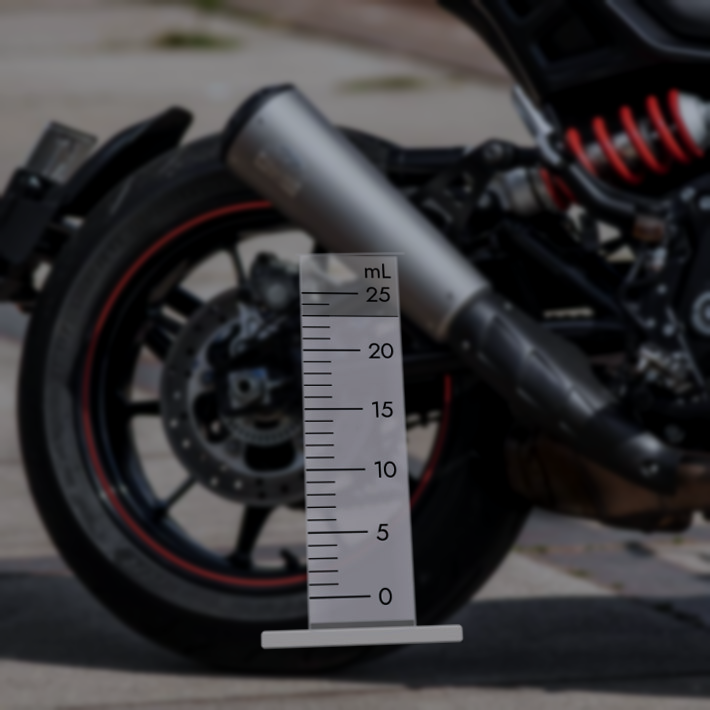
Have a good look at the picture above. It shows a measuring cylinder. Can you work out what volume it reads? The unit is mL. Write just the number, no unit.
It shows 23
